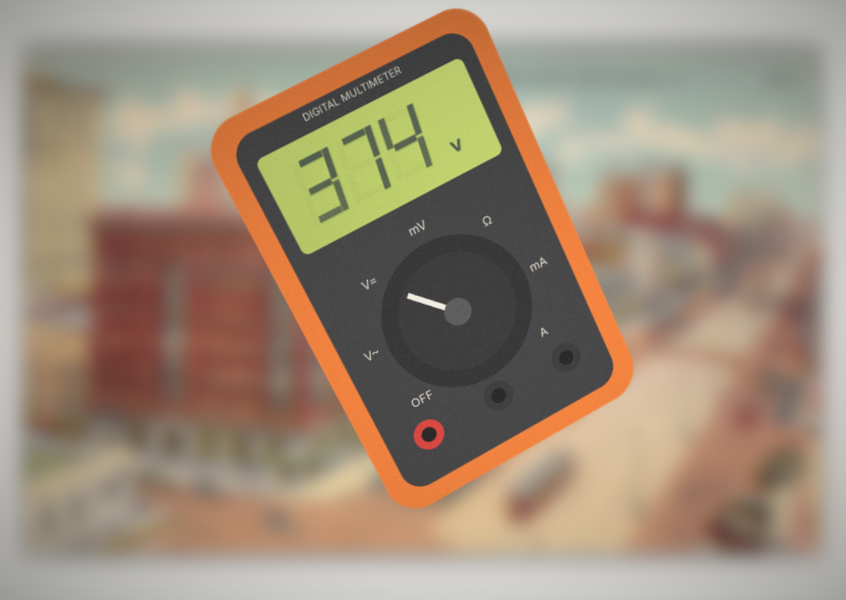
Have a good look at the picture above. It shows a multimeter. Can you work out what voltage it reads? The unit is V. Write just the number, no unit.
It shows 374
